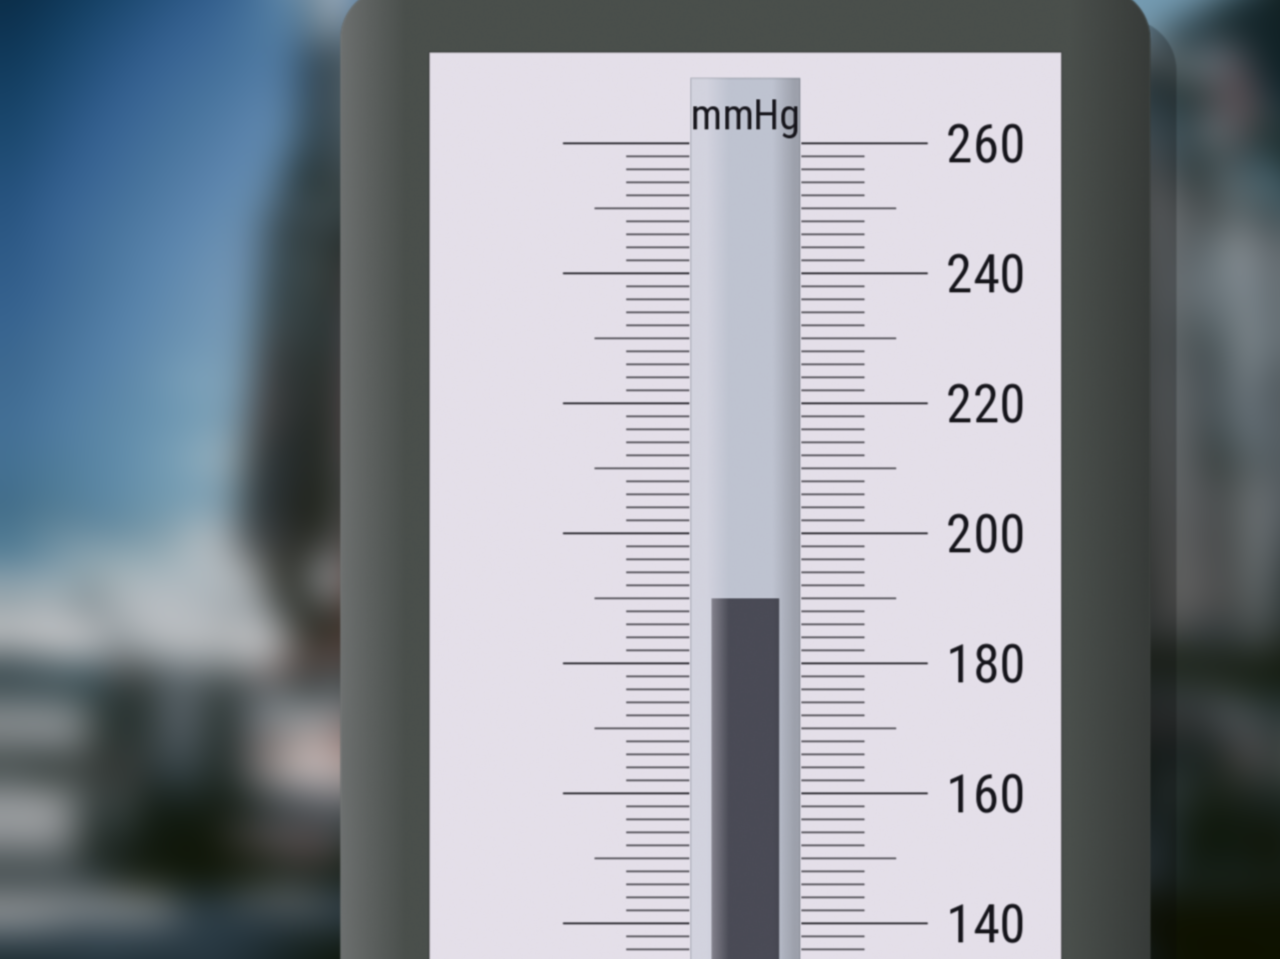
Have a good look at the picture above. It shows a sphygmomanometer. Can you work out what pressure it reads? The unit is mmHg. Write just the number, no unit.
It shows 190
